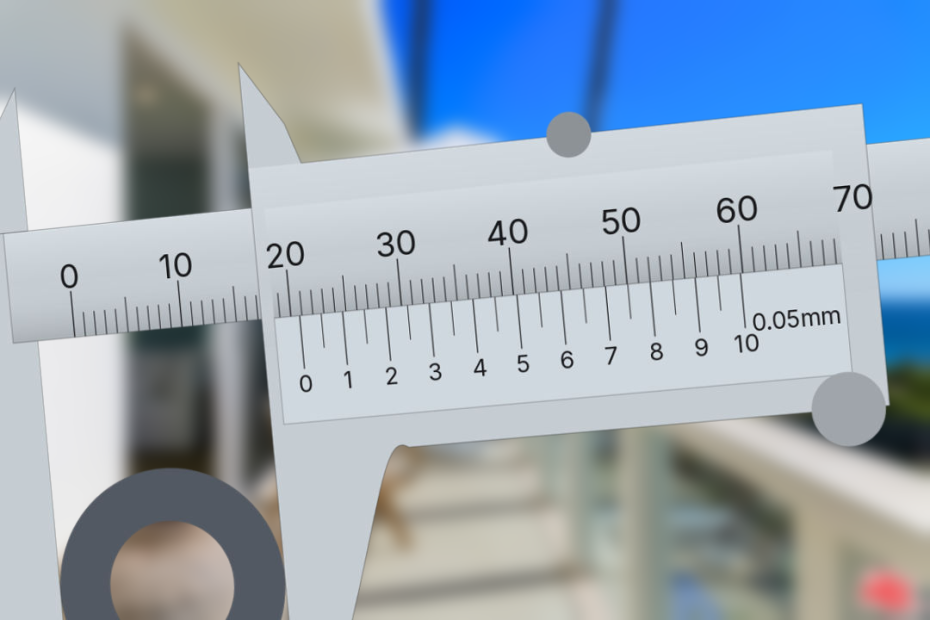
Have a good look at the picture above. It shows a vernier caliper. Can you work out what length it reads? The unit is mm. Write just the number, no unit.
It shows 20.8
